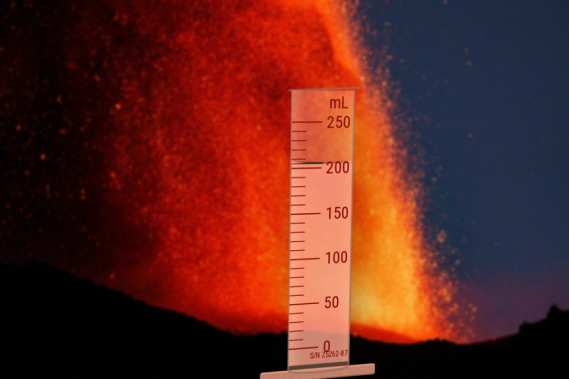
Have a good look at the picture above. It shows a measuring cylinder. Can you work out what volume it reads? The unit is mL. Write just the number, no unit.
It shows 205
